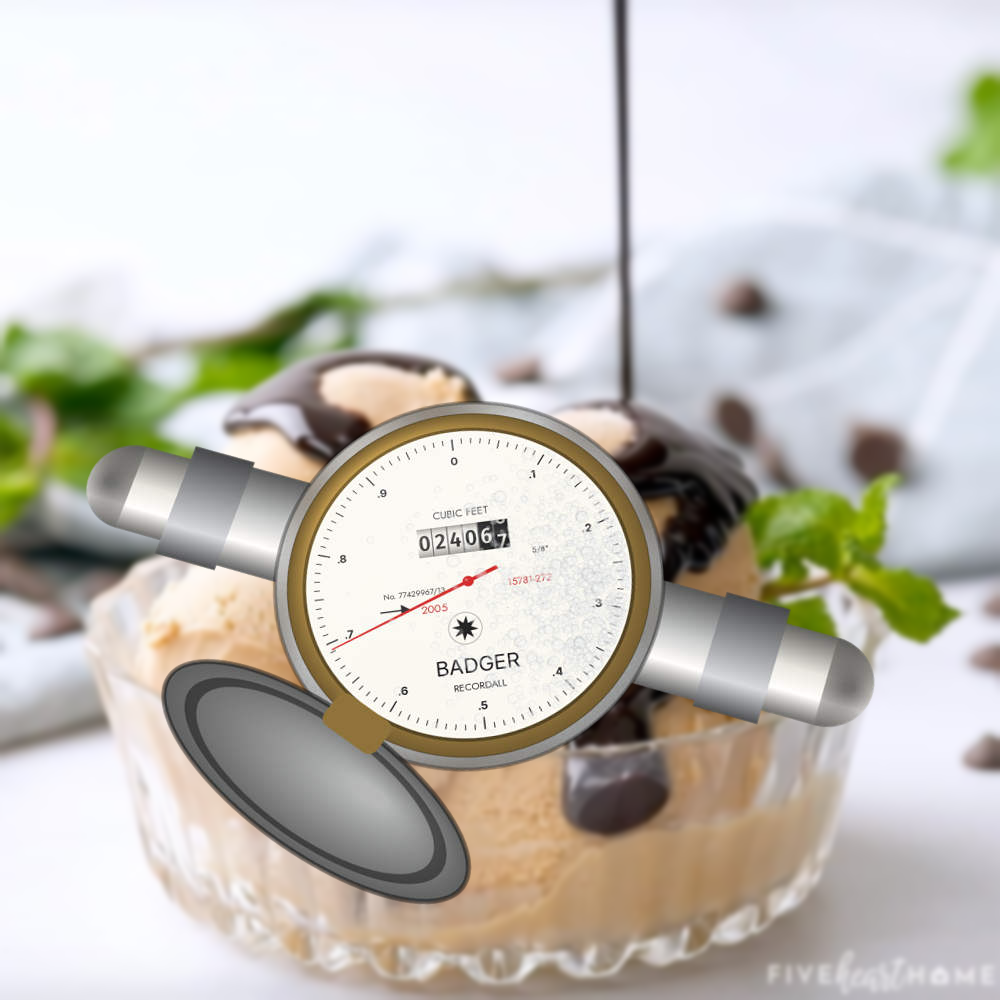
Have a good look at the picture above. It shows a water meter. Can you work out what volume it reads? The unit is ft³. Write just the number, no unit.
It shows 24066.69
